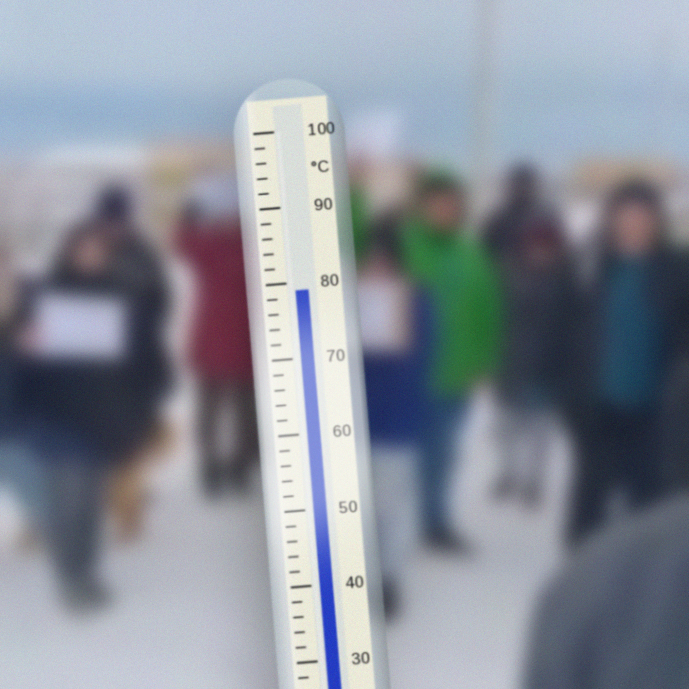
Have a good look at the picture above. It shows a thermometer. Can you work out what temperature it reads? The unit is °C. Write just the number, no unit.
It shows 79
